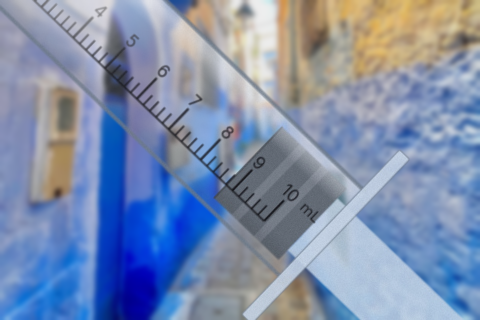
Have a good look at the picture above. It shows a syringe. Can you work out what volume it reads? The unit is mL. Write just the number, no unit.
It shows 8.8
